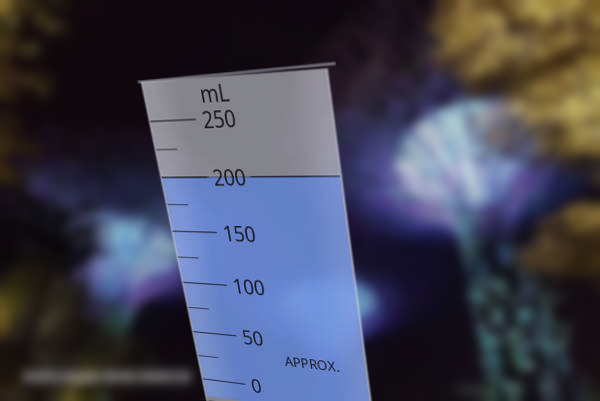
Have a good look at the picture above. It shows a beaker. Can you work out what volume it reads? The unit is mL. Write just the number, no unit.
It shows 200
